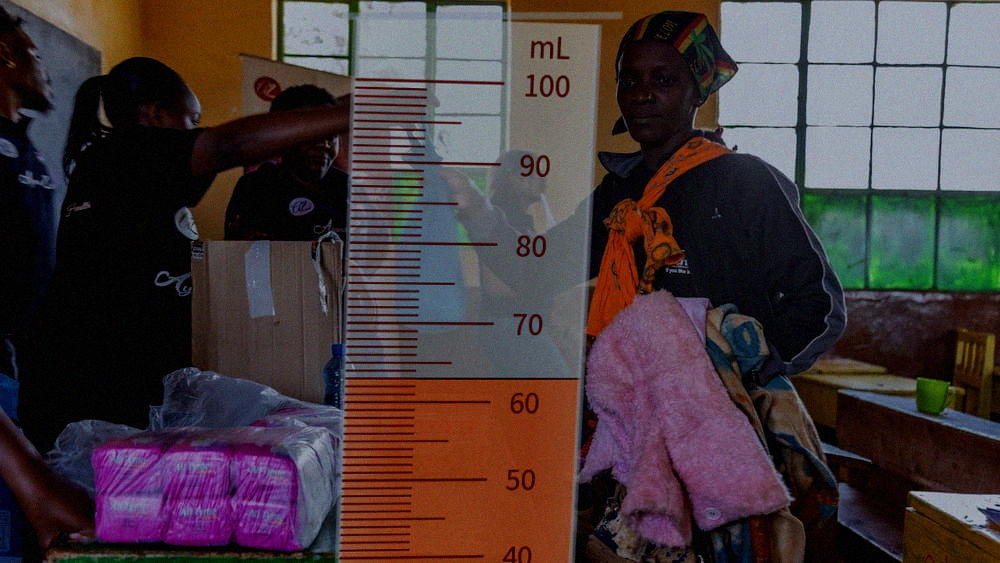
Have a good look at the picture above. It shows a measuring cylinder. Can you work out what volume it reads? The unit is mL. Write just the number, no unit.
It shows 63
